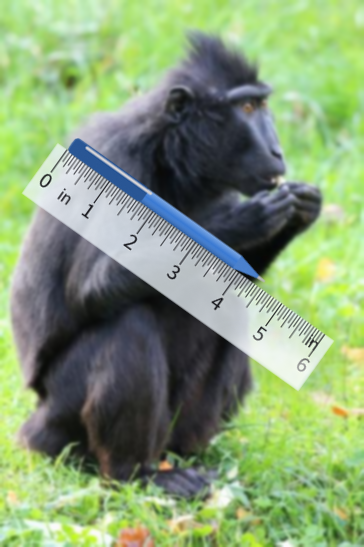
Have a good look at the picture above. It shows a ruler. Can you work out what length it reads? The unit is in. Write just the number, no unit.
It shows 4.5
